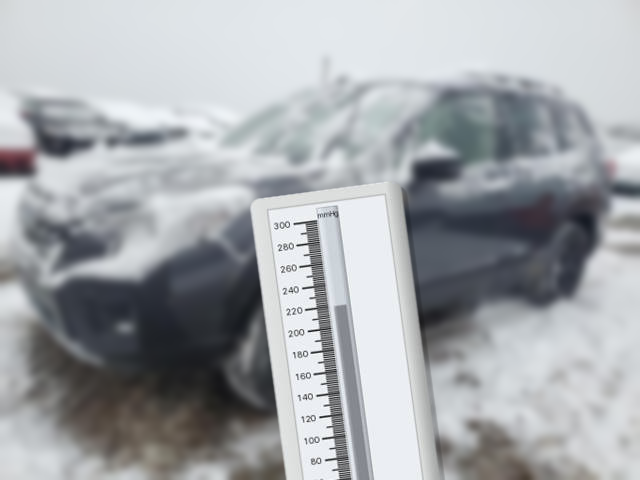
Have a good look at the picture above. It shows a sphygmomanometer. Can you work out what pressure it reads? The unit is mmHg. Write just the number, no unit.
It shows 220
